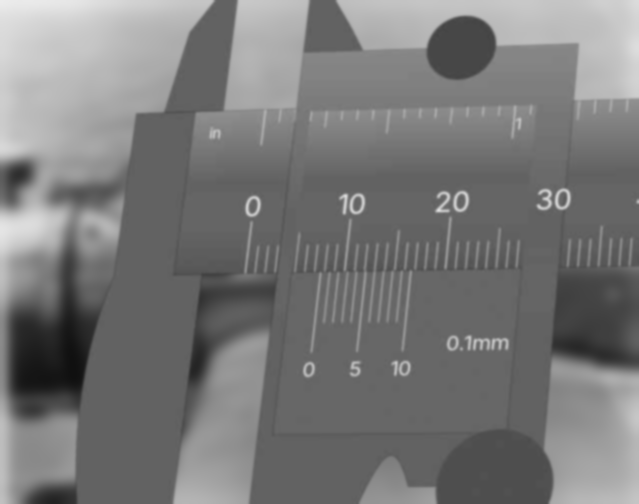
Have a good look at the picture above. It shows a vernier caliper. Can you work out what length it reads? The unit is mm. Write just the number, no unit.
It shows 7.6
